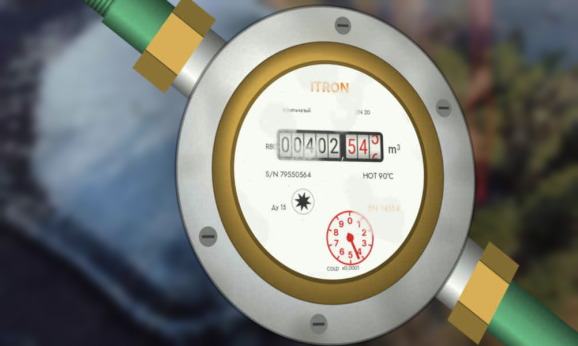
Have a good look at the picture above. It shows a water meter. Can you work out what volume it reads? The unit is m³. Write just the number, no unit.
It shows 402.5454
